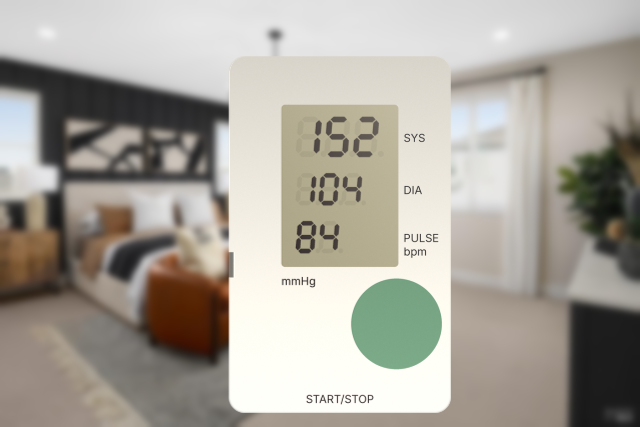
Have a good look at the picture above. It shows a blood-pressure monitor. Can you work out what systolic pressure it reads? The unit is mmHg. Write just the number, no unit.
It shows 152
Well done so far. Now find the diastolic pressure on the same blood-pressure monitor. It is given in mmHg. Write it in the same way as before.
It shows 104
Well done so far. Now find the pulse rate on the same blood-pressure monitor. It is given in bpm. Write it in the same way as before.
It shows 84
